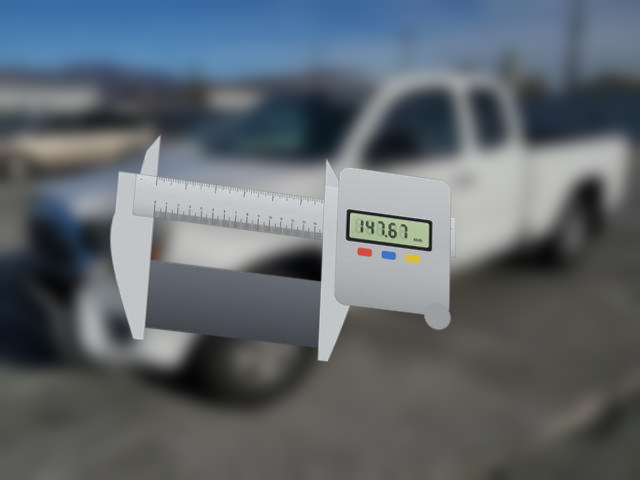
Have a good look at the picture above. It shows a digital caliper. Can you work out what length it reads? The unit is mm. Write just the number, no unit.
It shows 147.67
